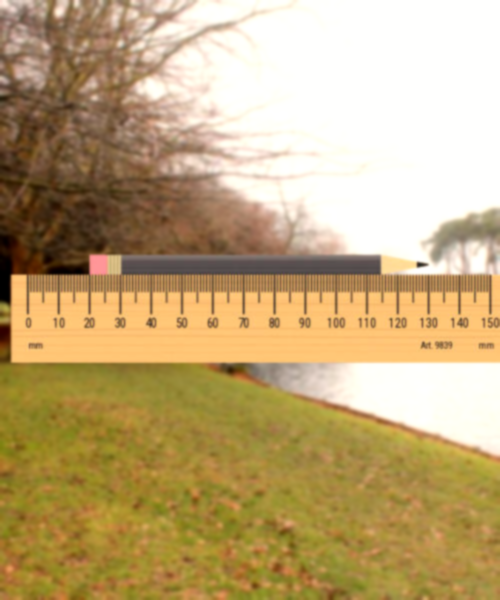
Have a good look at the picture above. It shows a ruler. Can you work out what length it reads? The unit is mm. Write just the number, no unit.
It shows 110
